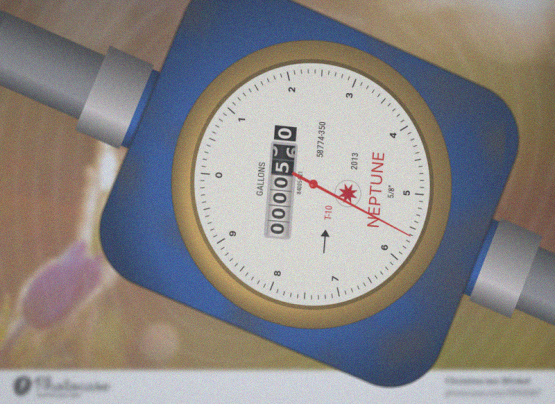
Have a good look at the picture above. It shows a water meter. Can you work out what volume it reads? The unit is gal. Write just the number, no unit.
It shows 555.6
